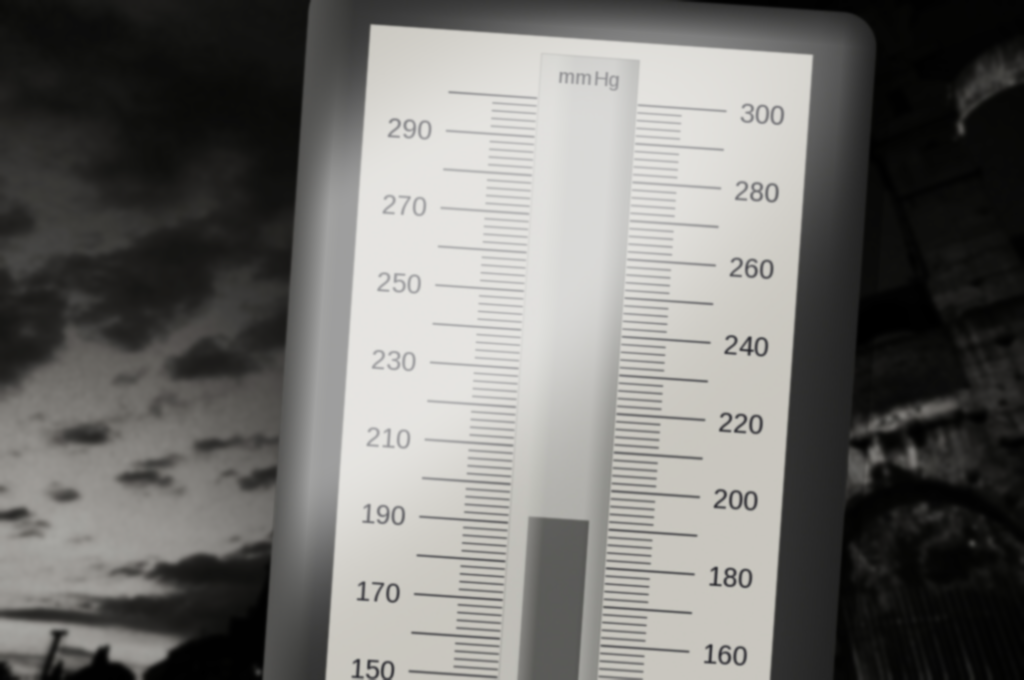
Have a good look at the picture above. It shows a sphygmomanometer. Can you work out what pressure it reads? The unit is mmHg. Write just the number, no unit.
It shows 192
